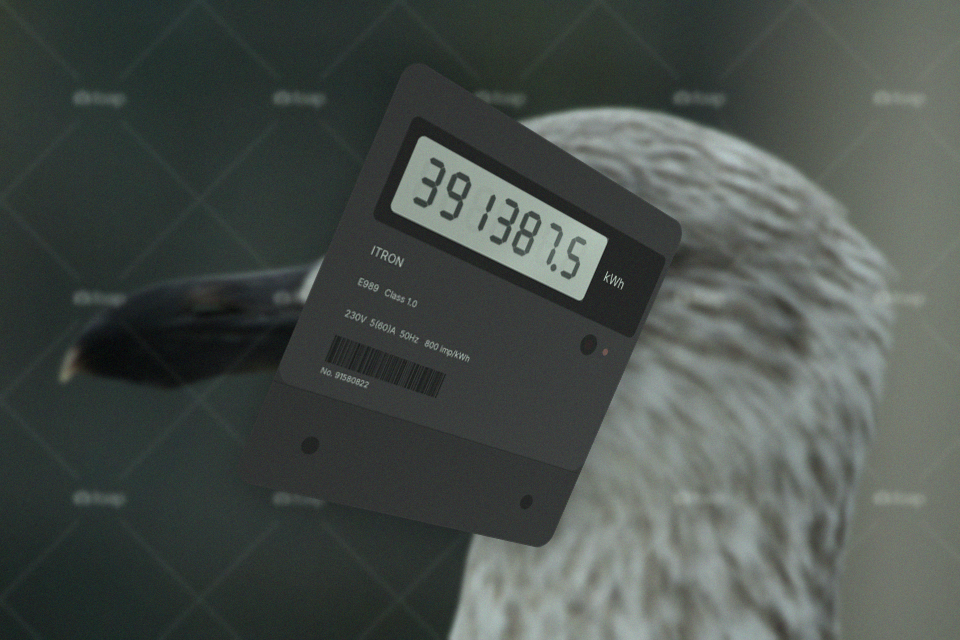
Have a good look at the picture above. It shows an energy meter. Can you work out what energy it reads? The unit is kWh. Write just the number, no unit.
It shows 391387.5
